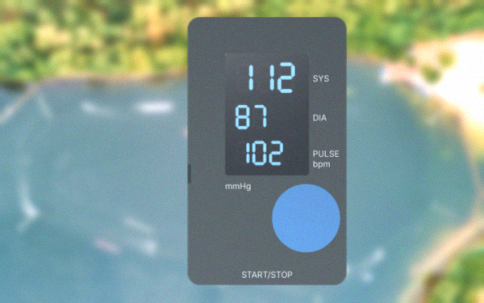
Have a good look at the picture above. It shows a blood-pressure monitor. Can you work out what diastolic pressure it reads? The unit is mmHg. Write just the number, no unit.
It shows 87
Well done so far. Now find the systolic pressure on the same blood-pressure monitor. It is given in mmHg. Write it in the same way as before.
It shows 112
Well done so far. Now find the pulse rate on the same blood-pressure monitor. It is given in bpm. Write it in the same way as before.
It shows 102
